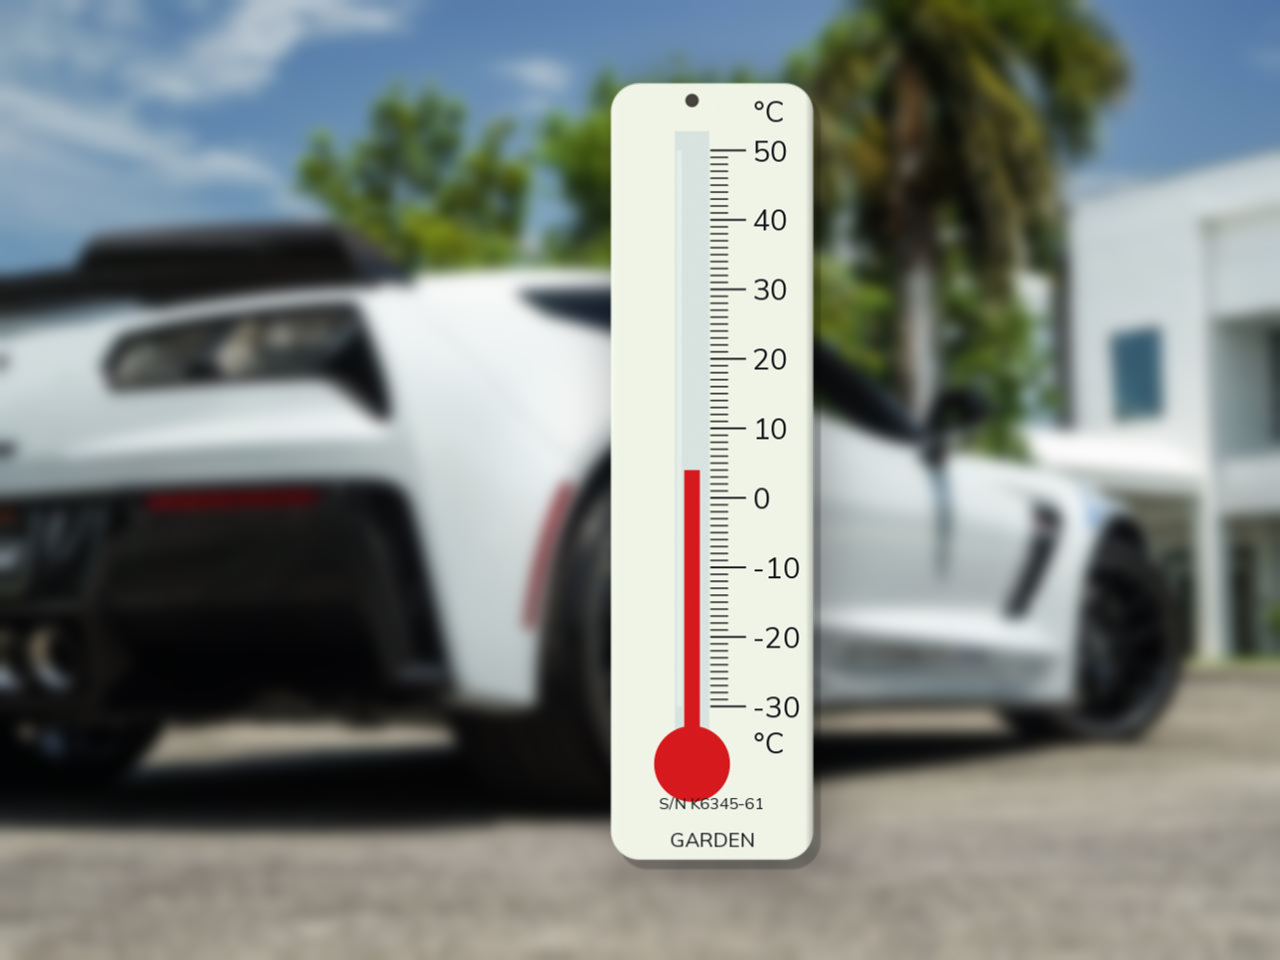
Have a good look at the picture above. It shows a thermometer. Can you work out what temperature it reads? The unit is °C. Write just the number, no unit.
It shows 4
